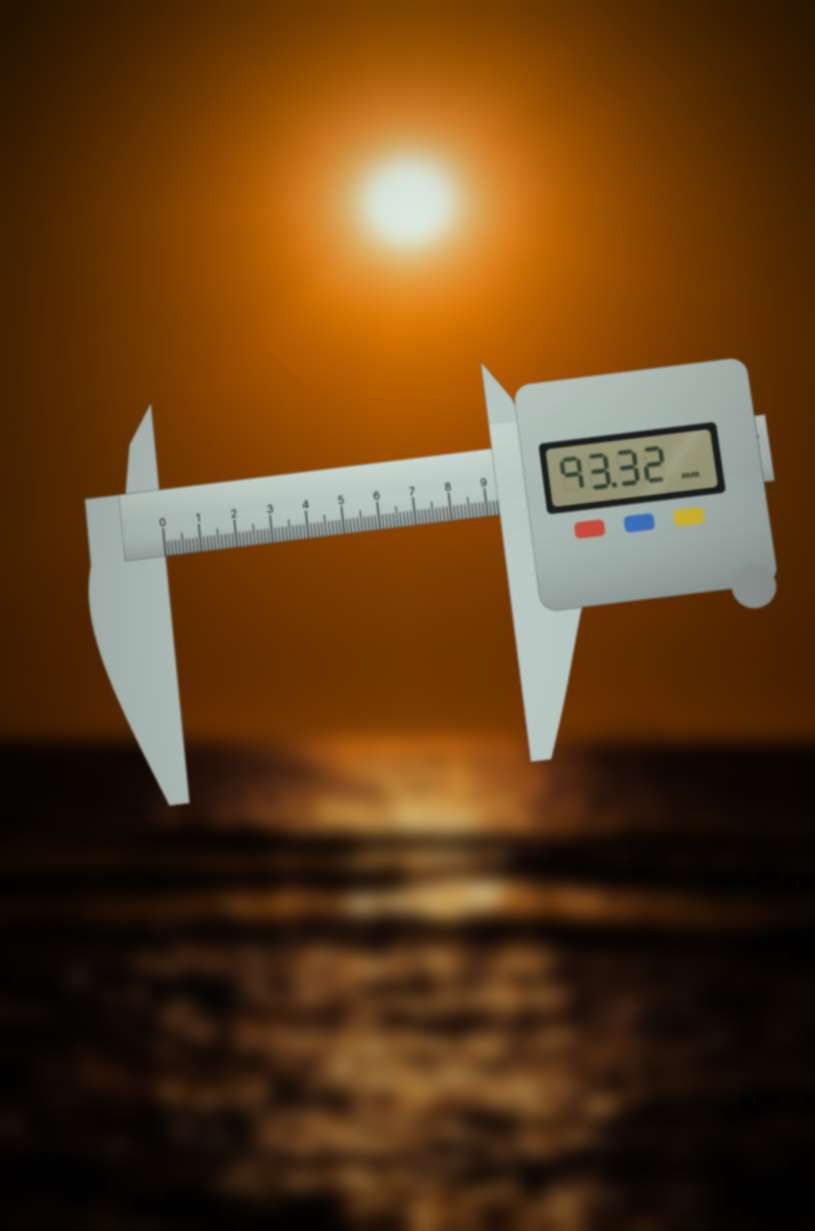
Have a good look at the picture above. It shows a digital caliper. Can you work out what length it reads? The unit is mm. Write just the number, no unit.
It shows 93.32
